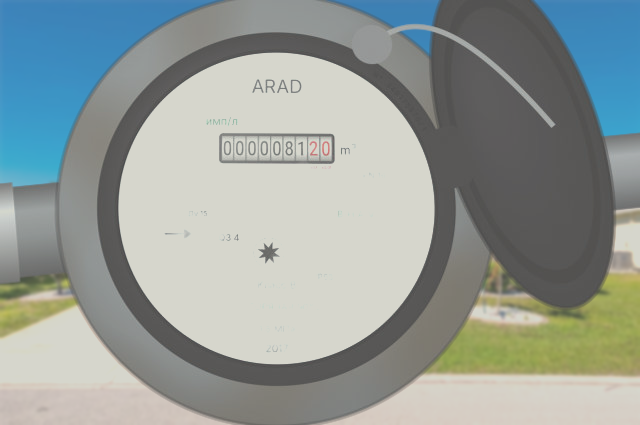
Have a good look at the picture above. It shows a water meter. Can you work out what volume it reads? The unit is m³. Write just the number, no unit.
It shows 81.20
